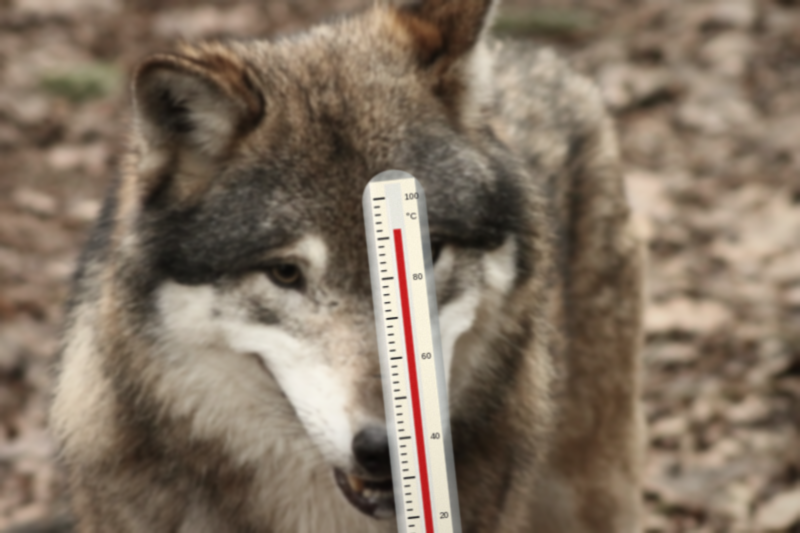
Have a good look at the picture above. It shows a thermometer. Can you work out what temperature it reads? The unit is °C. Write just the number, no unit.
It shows 92
